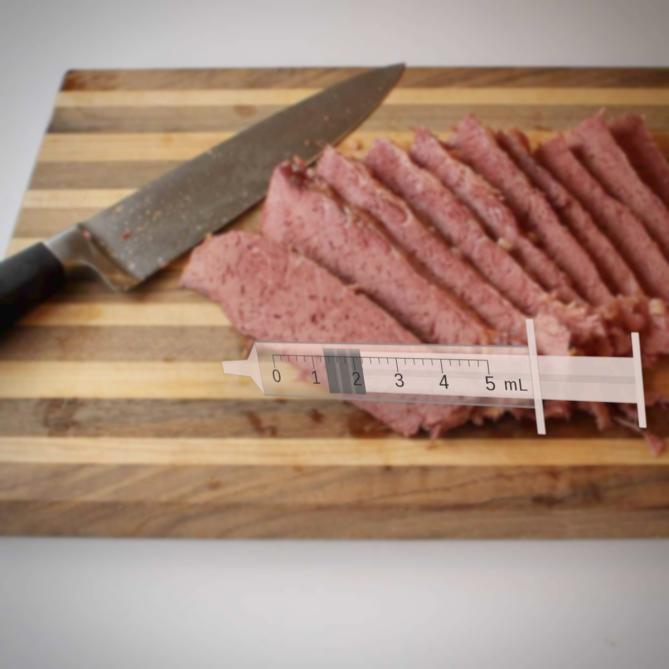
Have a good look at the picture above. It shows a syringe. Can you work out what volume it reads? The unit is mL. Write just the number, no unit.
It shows 1.3
